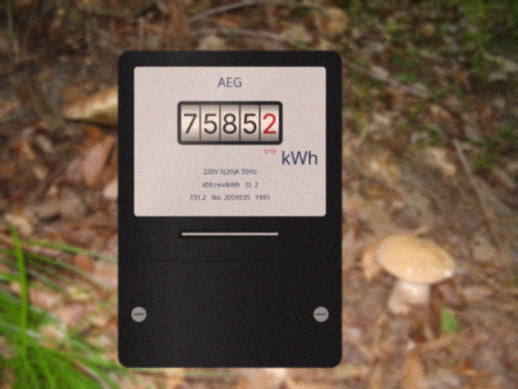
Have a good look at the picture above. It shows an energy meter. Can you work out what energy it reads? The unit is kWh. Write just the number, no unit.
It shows 7585.2
